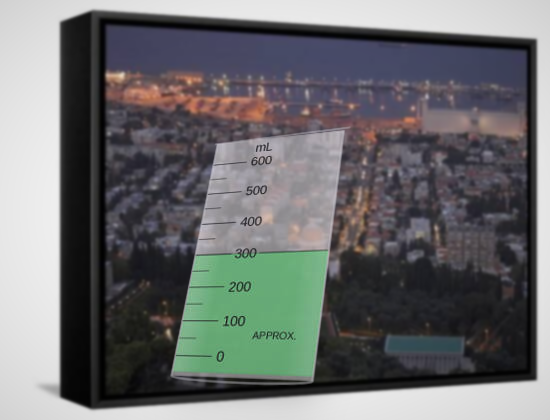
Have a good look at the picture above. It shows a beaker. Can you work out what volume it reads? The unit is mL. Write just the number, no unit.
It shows 300
